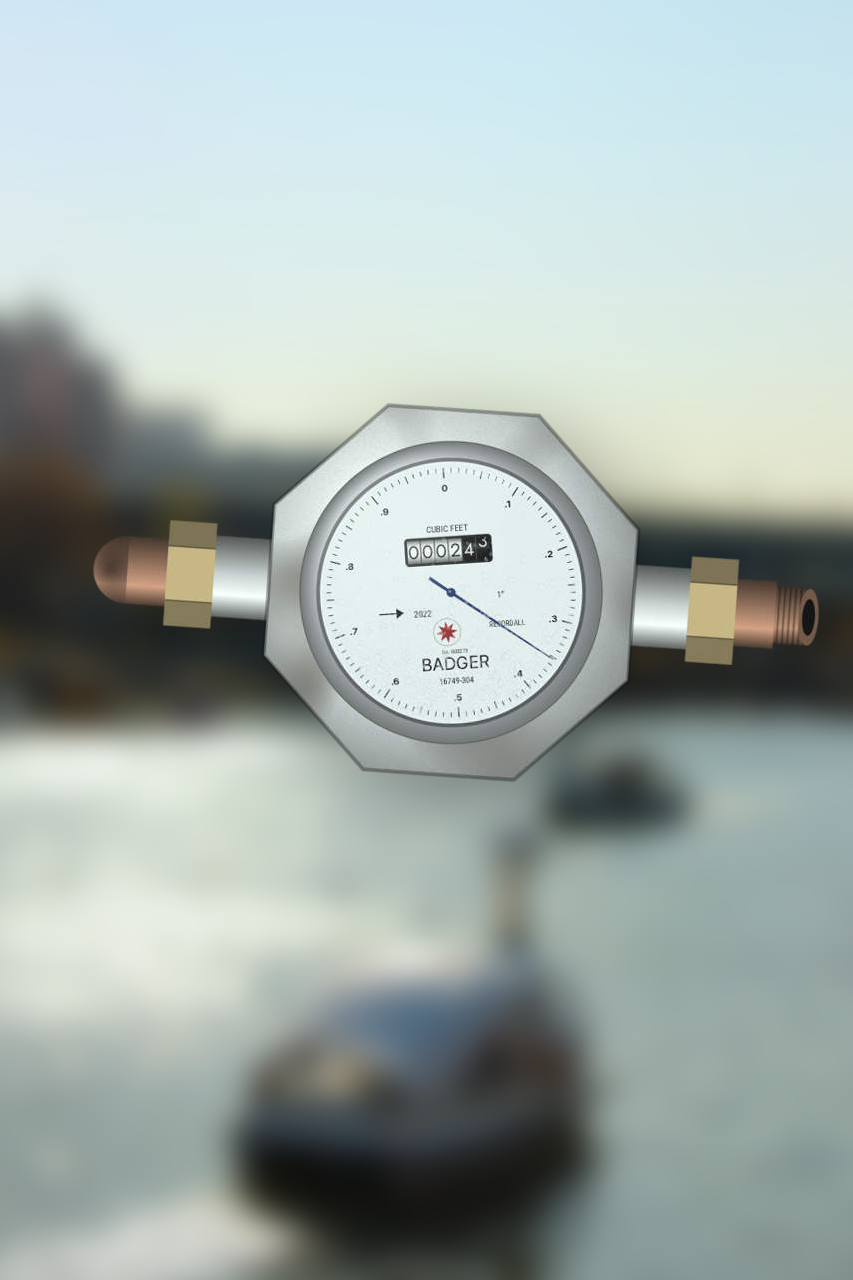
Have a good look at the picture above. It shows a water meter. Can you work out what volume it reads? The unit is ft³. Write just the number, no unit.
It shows 243.35
